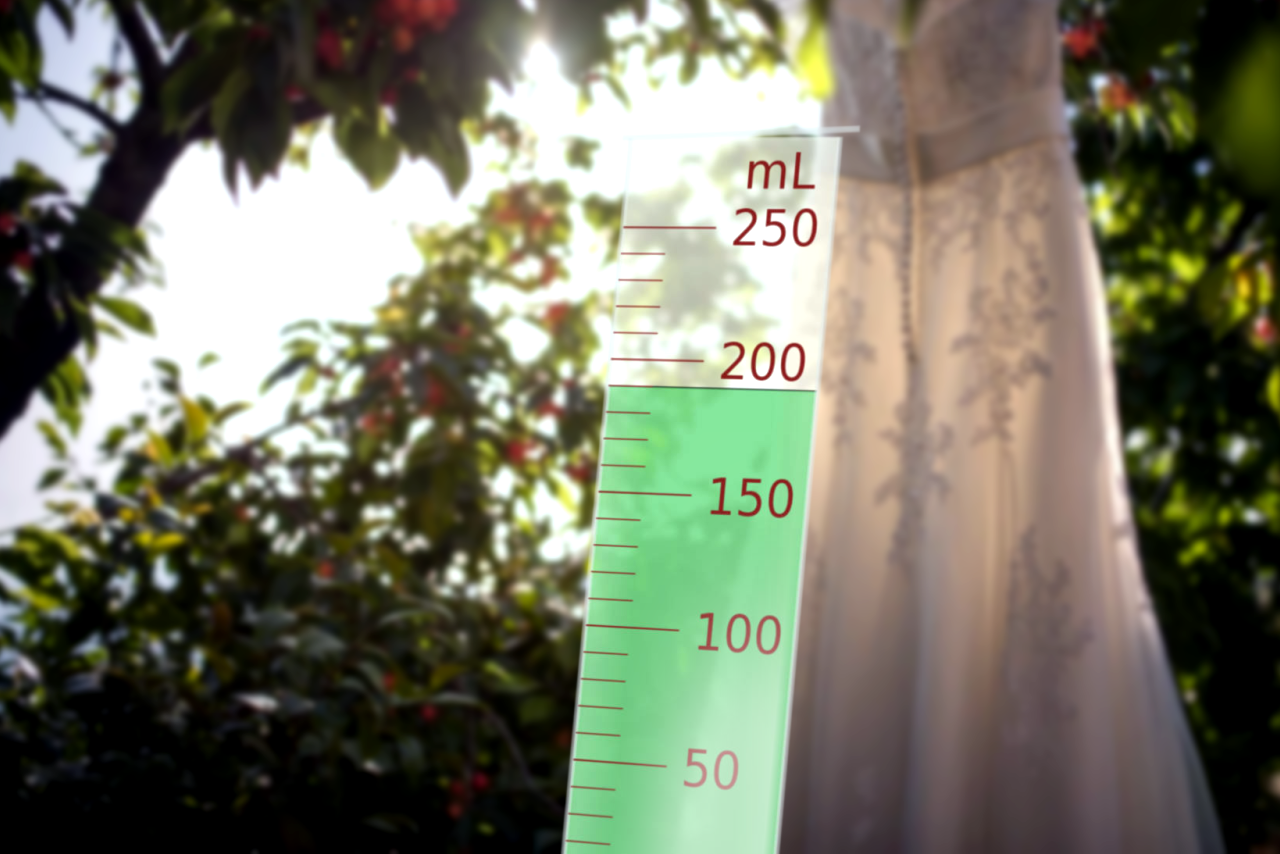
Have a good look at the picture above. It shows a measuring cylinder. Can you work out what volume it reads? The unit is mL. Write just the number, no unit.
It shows 190
